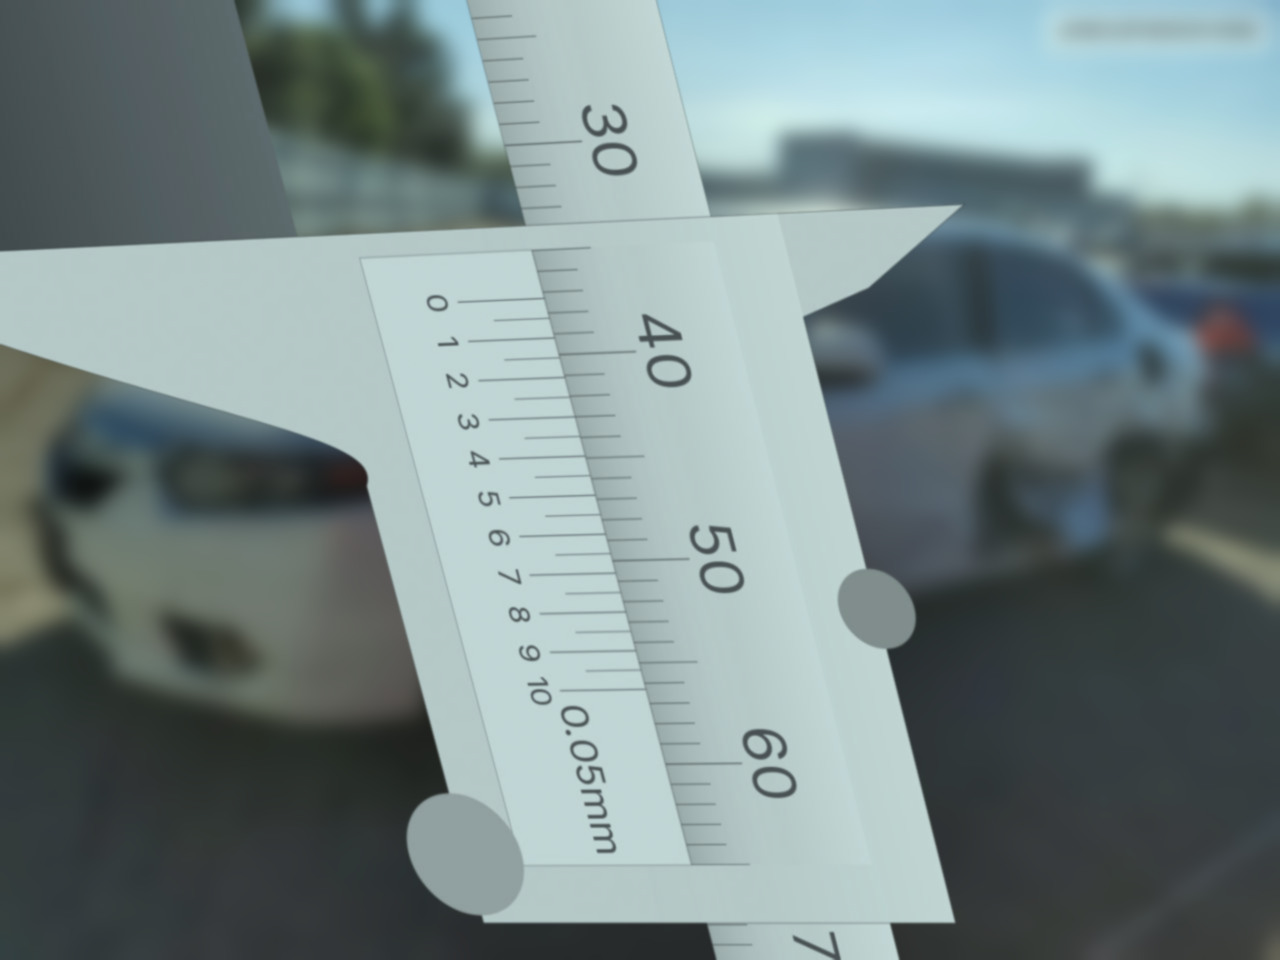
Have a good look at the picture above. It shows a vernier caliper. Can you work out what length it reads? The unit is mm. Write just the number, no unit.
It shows 37.3
